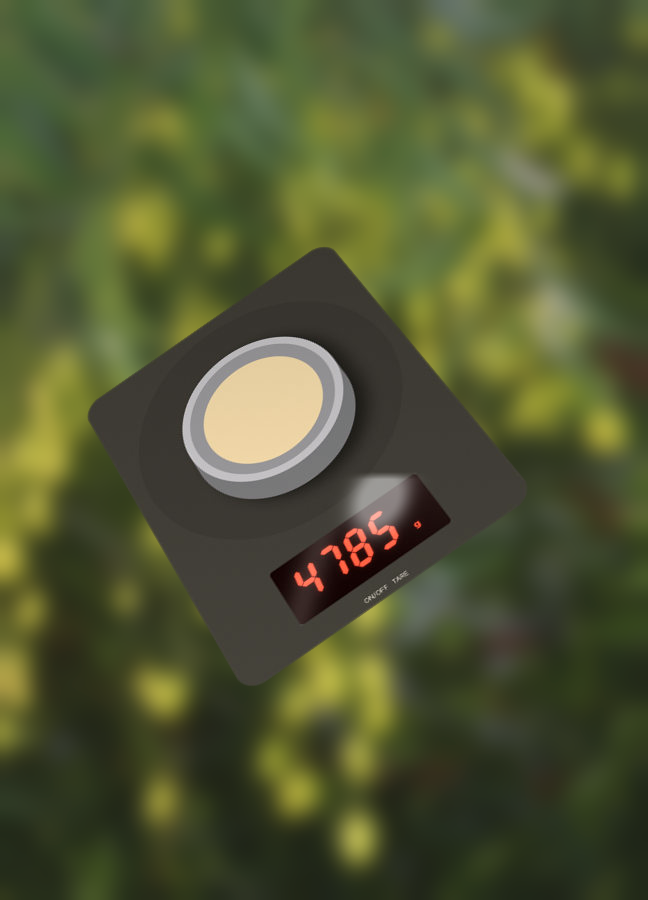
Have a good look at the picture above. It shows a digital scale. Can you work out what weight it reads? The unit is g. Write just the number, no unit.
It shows 4785
